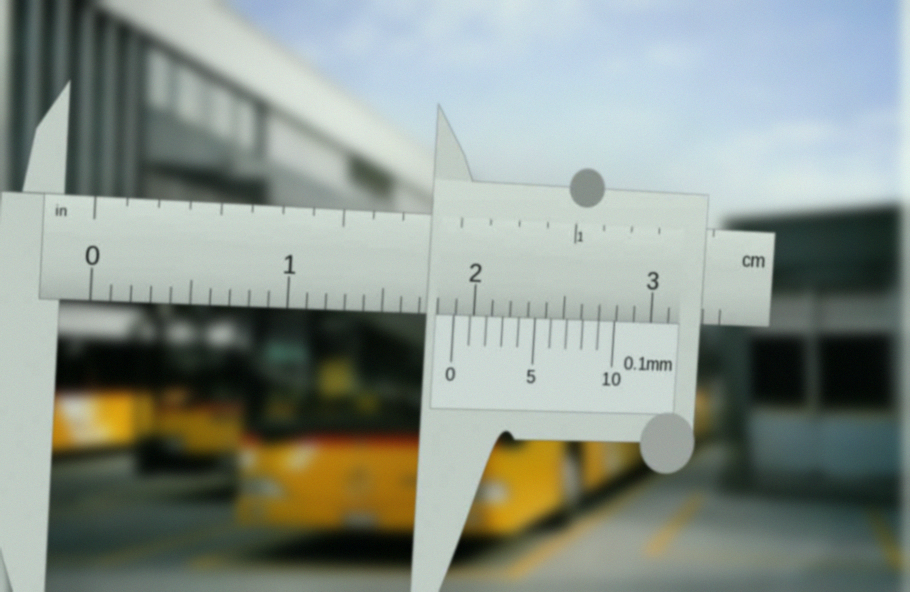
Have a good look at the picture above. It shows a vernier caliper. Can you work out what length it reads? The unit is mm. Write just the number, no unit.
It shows 18.9
